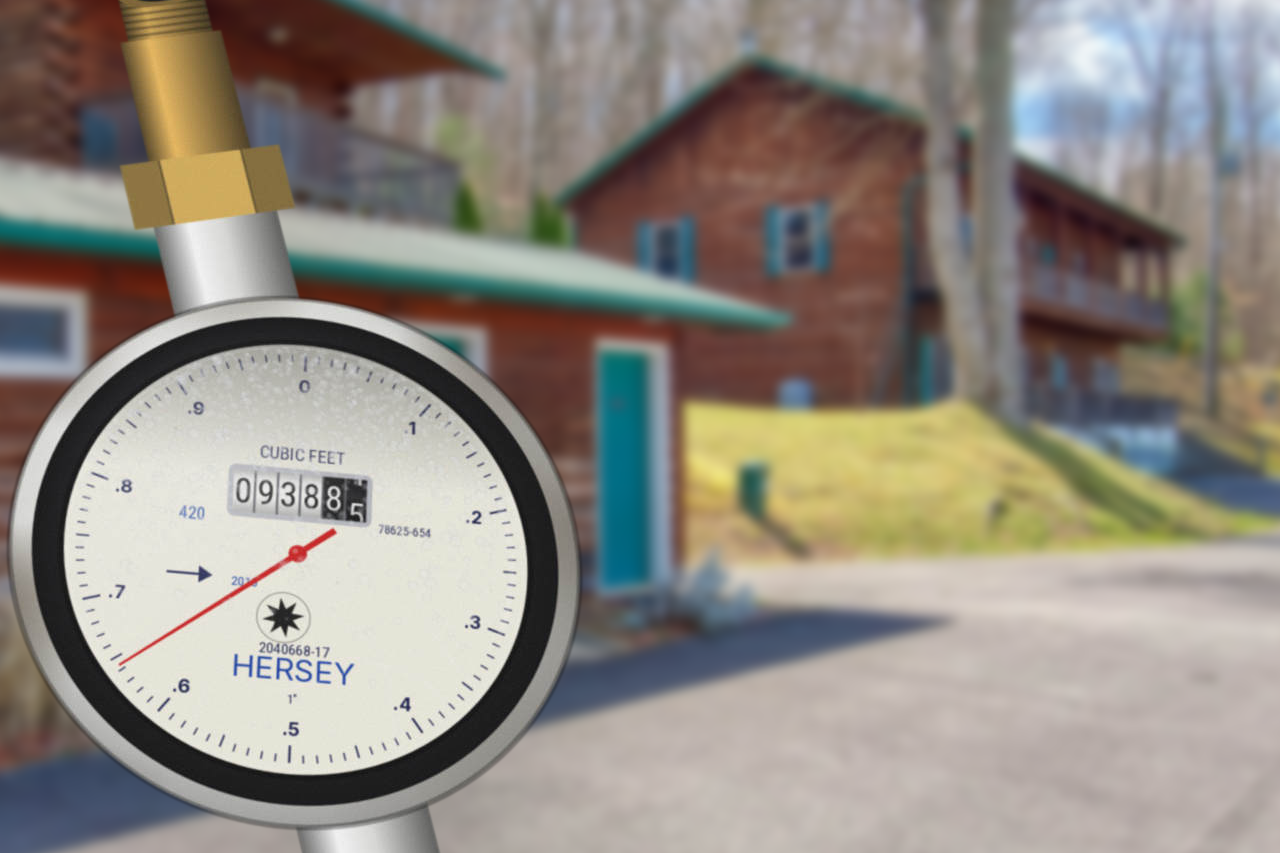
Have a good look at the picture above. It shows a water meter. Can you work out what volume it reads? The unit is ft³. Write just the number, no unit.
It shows 93884.64
